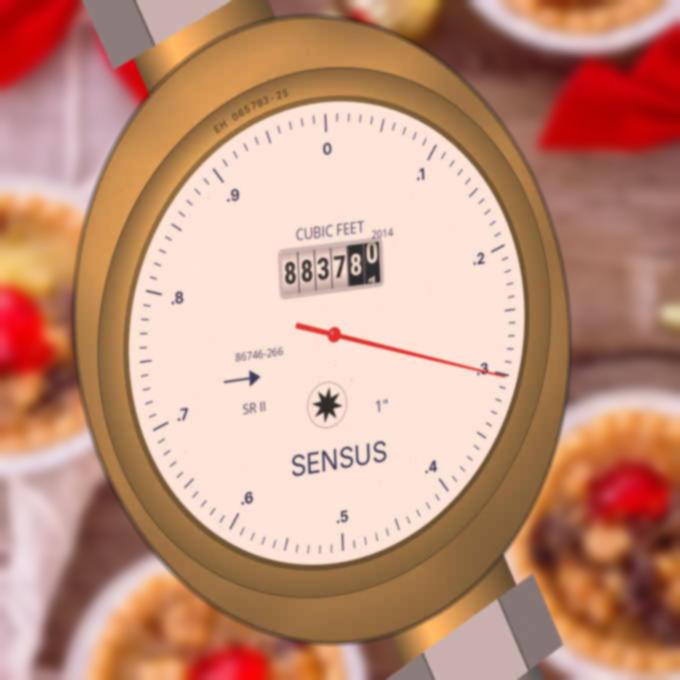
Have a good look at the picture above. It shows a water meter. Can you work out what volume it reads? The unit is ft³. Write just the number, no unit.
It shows 883780.30
